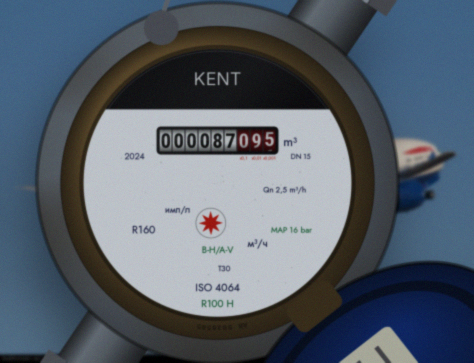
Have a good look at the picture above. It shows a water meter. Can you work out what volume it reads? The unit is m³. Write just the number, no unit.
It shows 87.095
